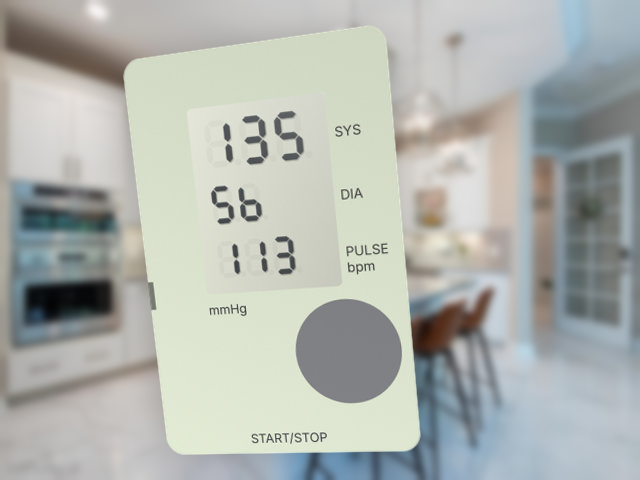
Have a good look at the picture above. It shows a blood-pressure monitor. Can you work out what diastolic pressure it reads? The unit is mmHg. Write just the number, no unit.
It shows 56
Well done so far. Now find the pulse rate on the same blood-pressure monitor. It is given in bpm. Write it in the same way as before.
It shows 113
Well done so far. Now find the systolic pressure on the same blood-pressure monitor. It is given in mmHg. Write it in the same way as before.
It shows 135
